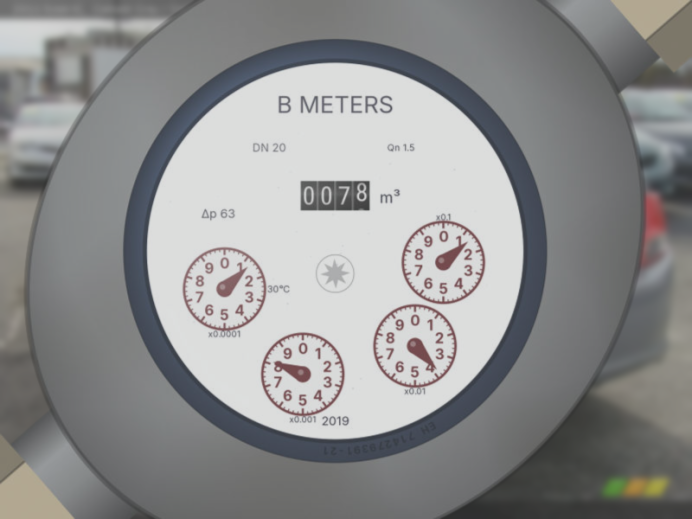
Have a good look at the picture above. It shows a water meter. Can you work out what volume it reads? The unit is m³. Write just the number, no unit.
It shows 78.1381
